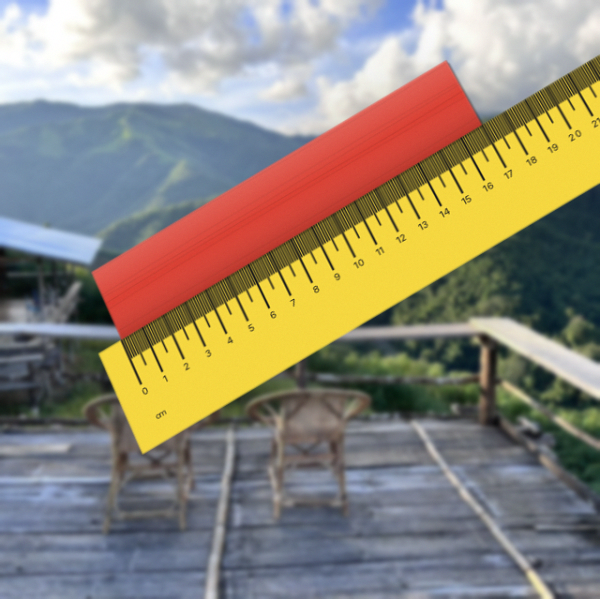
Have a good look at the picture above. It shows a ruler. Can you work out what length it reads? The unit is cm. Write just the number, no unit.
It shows 17
